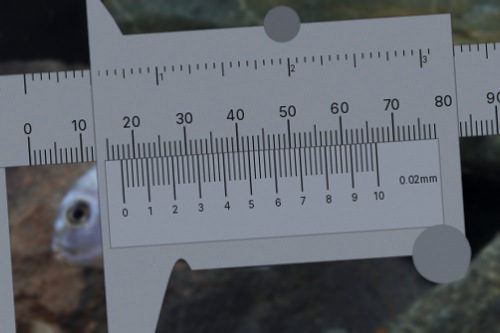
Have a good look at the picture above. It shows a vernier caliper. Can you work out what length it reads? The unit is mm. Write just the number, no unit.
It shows 17.5
